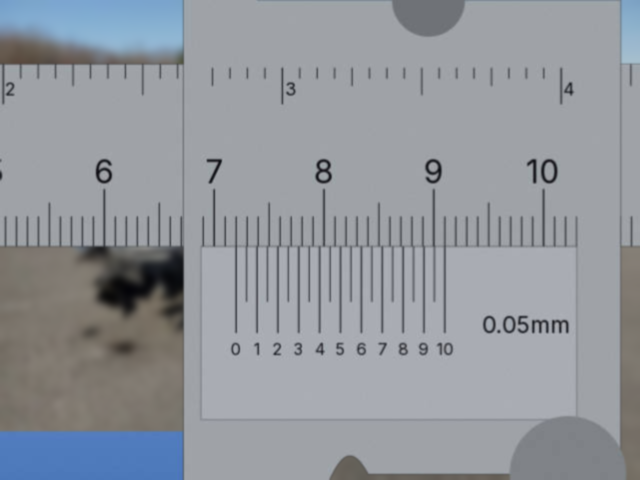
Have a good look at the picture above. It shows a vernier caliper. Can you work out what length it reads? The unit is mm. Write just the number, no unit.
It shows 72.0
